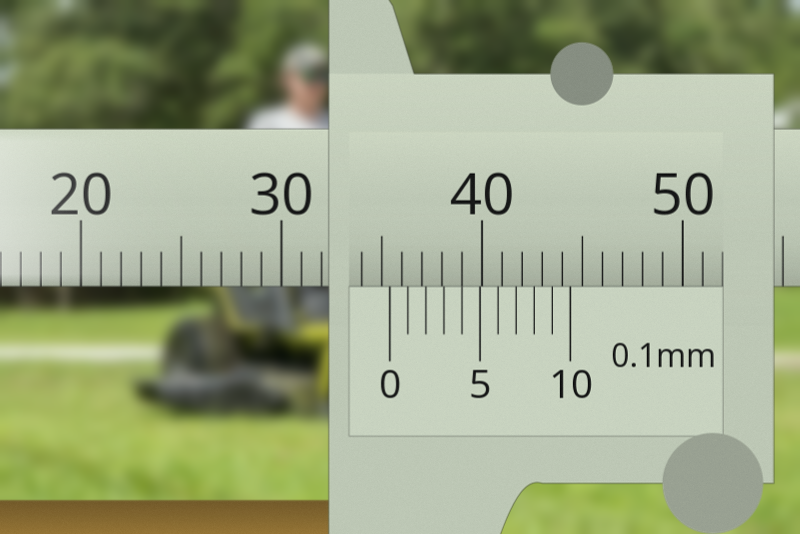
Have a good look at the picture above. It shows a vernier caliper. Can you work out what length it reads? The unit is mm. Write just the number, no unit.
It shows 35.4
